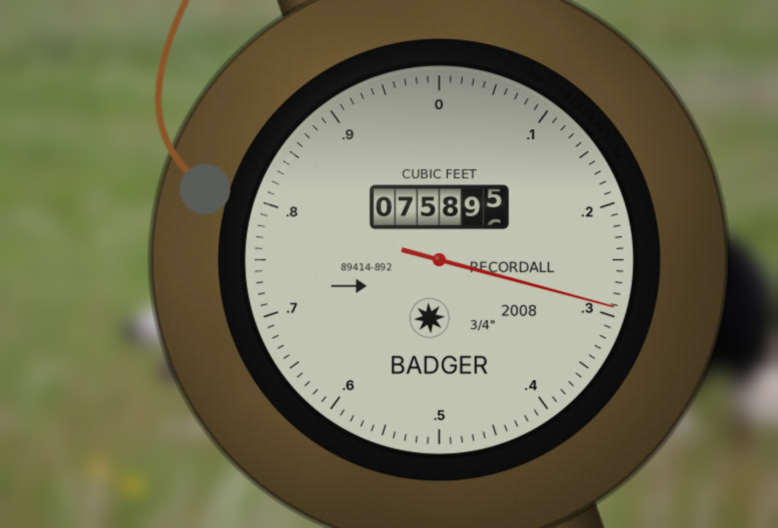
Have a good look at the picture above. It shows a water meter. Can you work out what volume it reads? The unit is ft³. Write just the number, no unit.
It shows 75895.29
